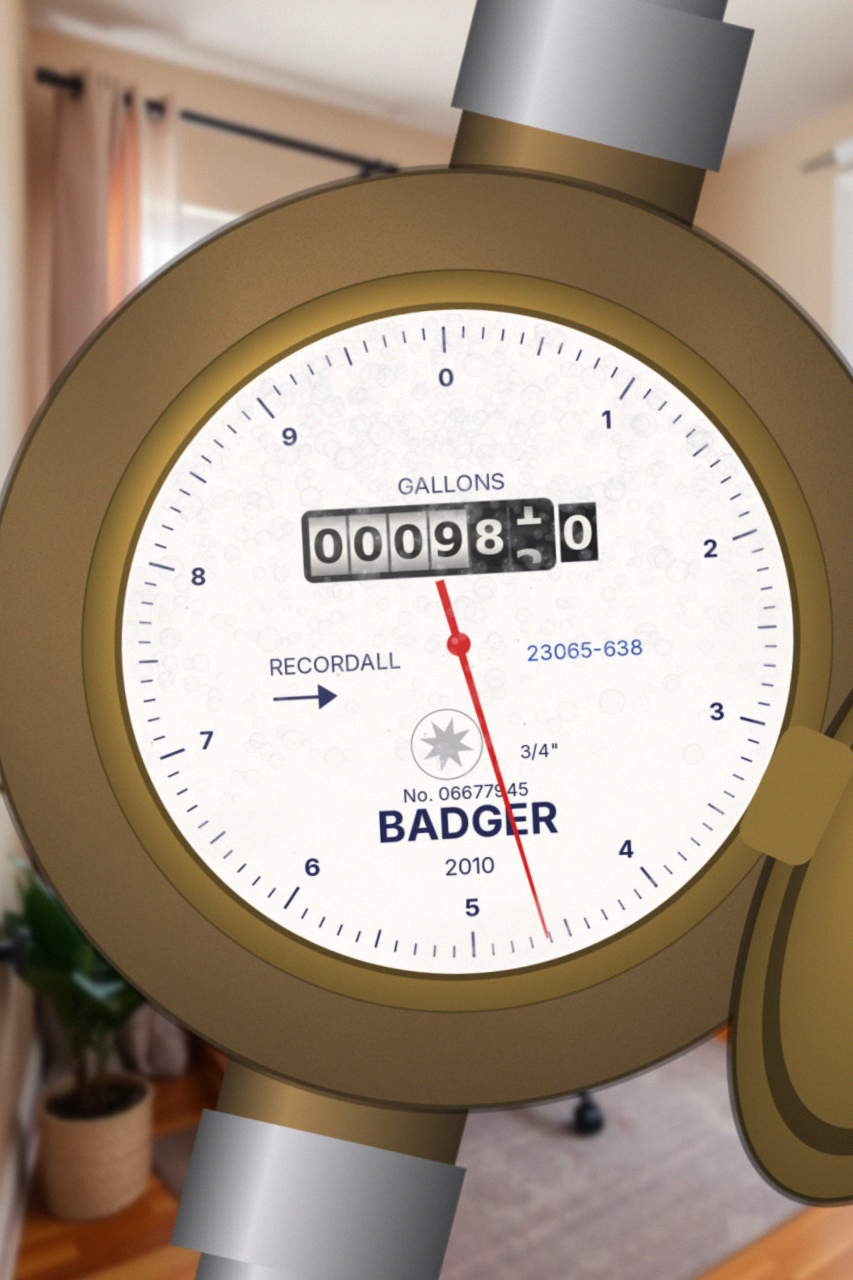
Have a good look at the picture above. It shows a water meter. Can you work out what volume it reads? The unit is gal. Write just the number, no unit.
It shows 9814.6
